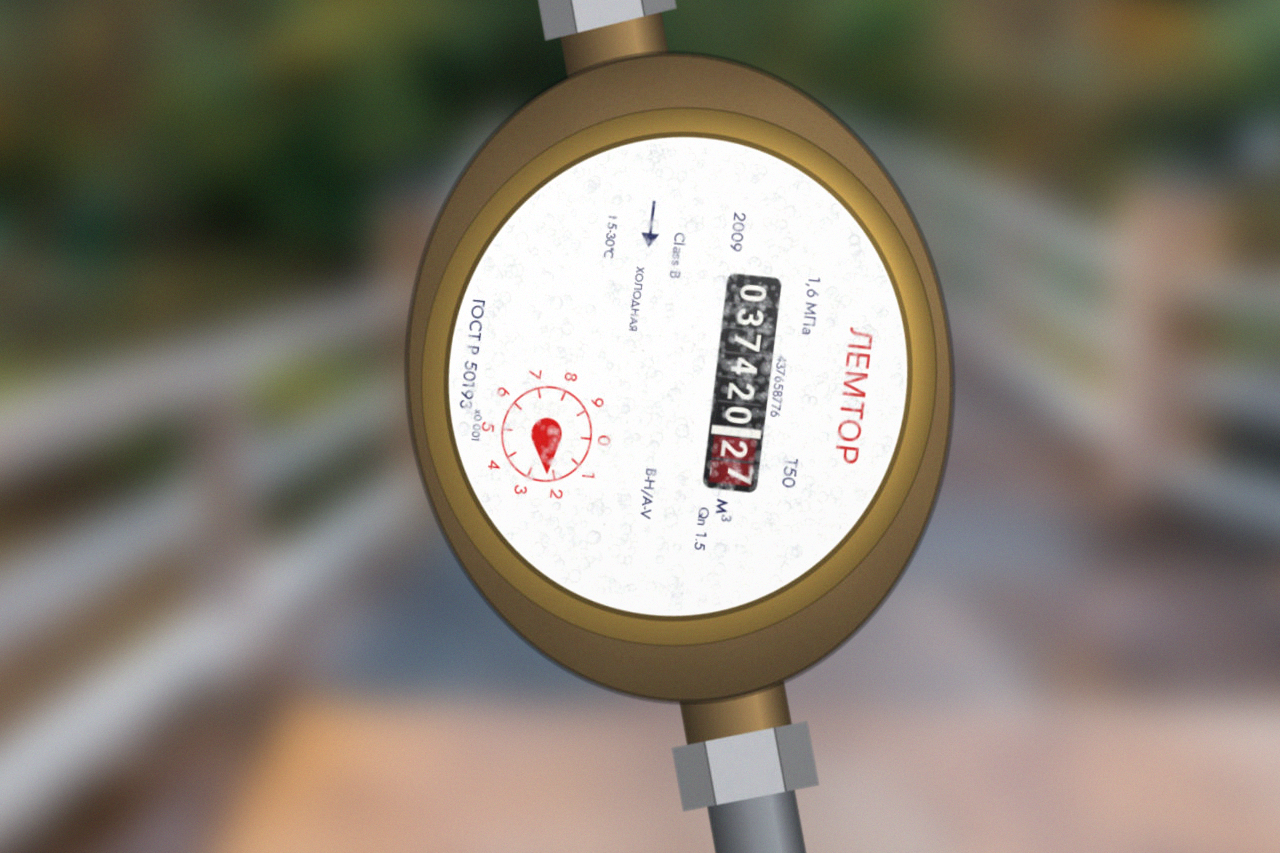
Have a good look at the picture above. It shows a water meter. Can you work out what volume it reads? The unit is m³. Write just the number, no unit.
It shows 37420.272
